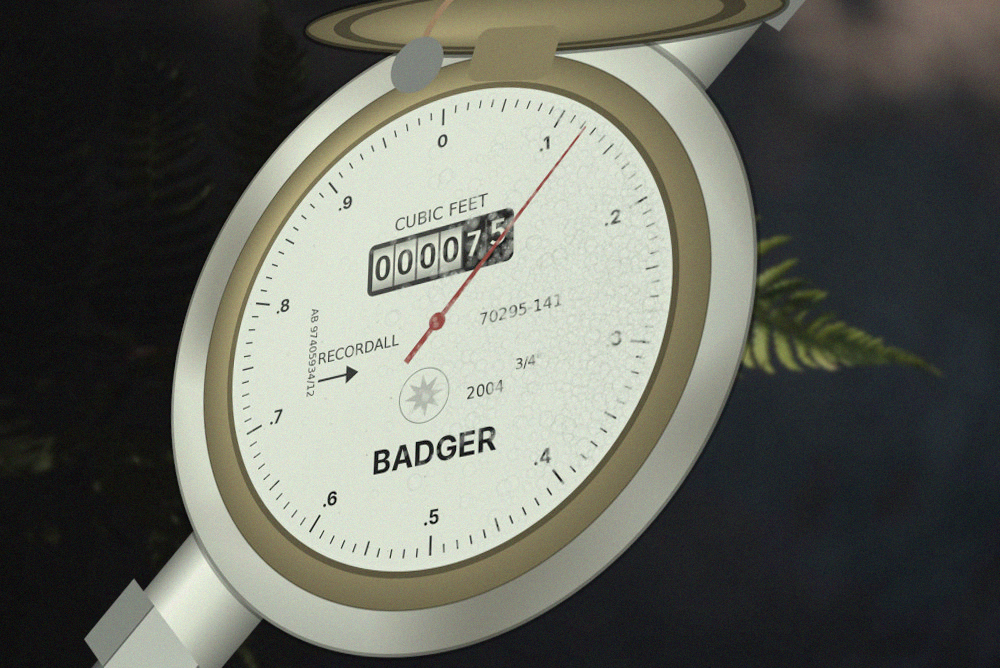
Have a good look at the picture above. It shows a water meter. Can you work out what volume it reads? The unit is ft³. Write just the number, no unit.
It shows 75.12
